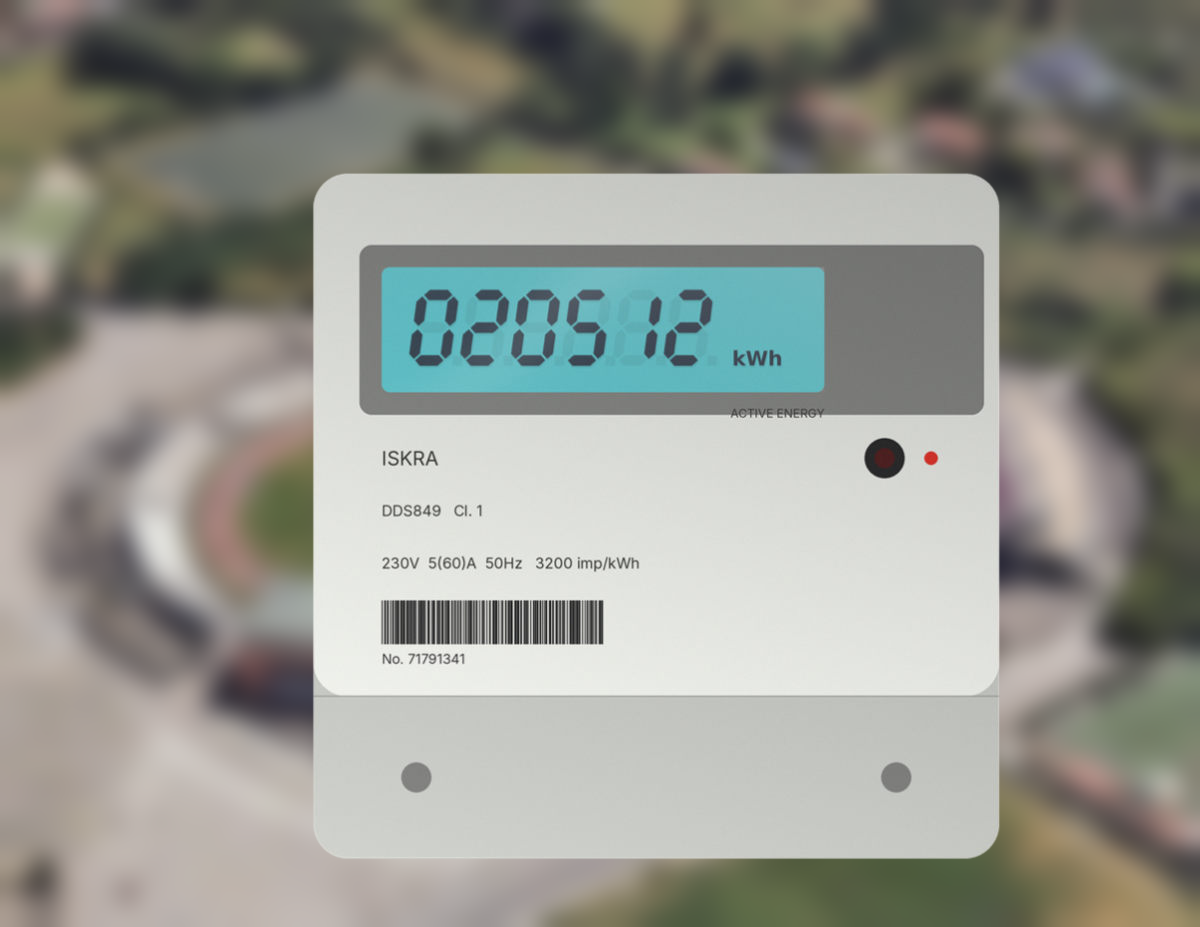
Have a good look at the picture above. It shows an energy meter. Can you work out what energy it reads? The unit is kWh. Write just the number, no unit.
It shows 20512
